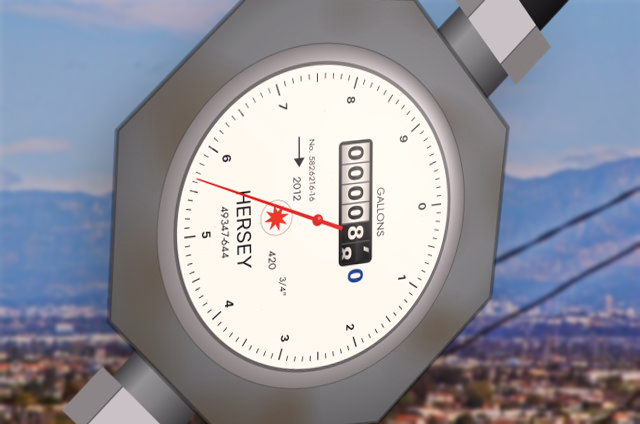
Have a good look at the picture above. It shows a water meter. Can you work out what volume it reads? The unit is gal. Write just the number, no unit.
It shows 875.6
